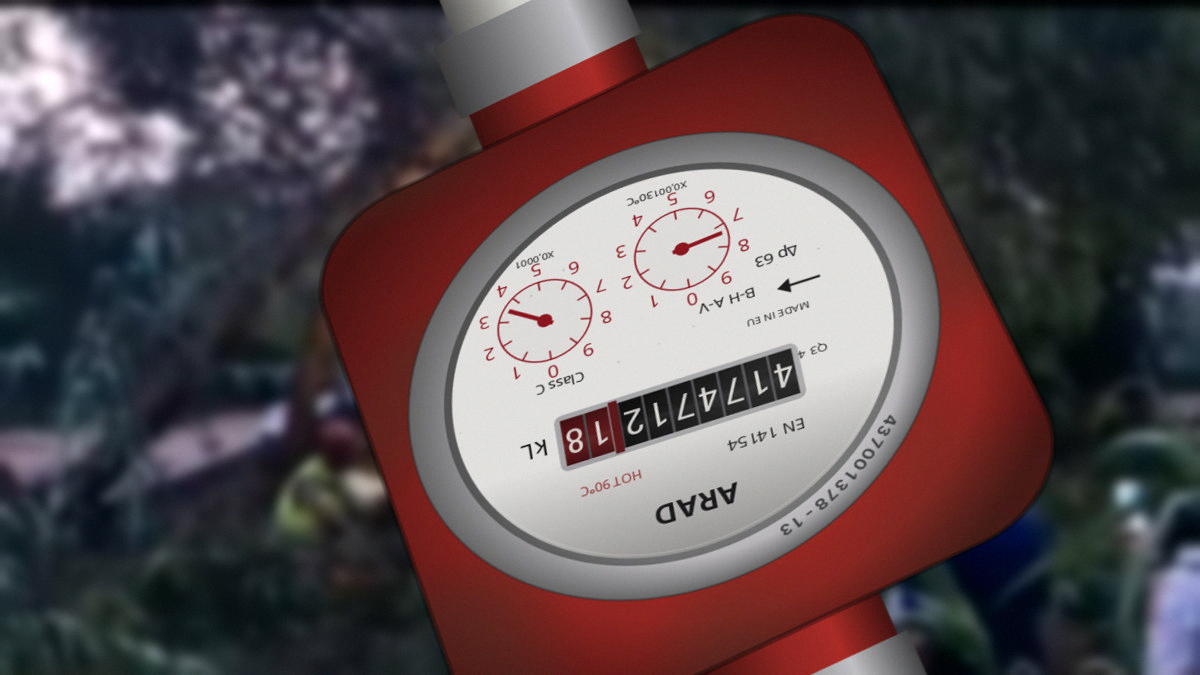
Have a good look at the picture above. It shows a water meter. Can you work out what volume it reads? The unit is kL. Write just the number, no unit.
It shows 4174712.1873
